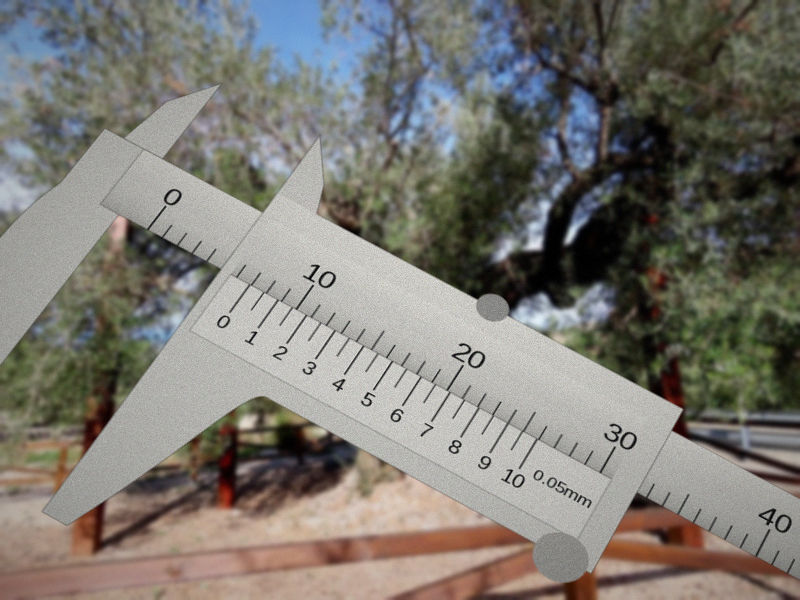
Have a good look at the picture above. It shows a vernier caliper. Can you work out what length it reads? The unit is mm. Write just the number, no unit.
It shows 6.9
